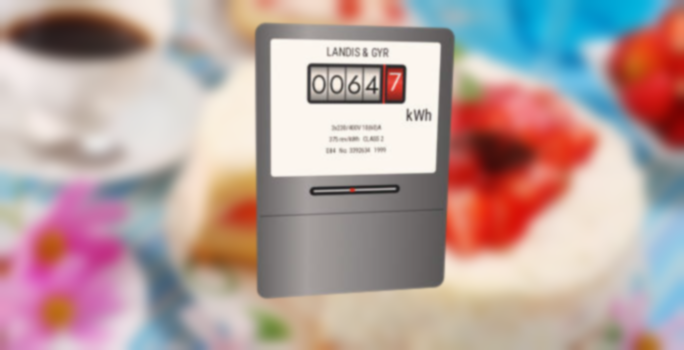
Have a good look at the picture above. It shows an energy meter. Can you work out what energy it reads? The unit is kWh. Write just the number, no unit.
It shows 64.7
